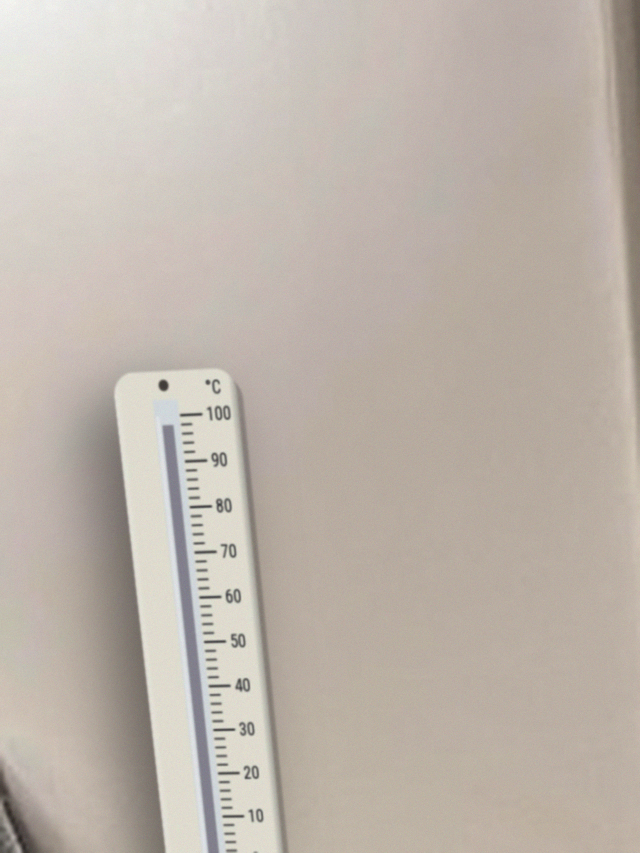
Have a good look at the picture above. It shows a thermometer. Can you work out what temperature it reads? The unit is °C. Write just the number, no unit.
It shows 98
